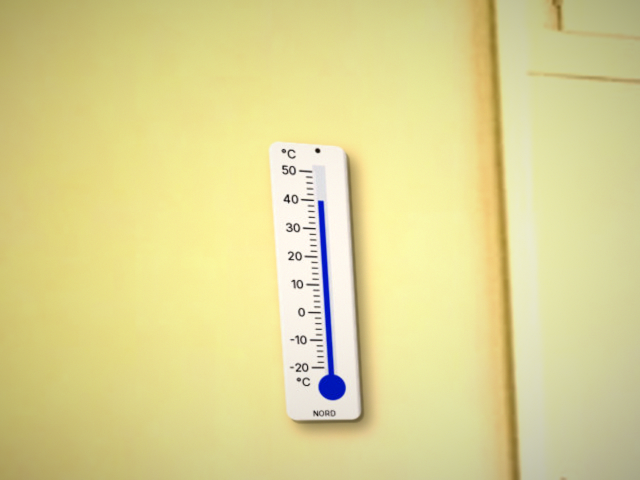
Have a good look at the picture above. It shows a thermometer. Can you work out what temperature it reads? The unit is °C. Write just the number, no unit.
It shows 40
